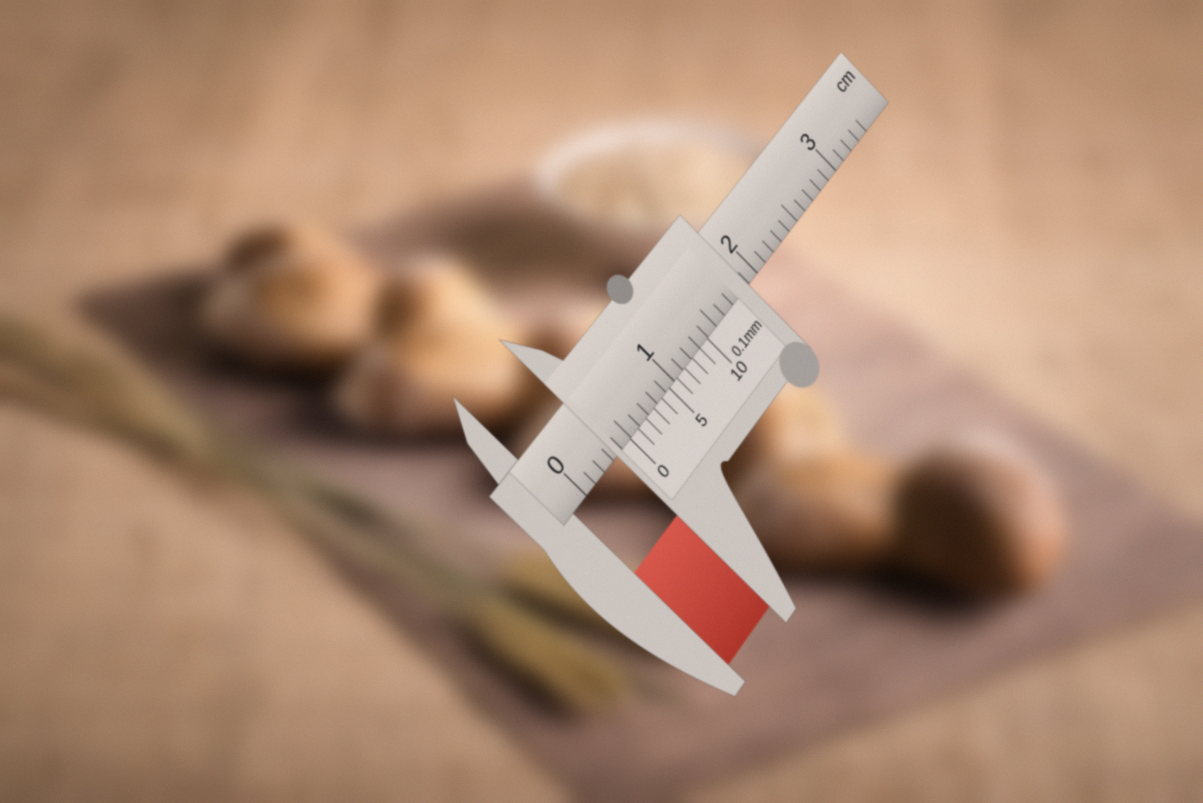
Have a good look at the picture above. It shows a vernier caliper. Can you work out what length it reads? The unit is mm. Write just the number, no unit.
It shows 4.9
